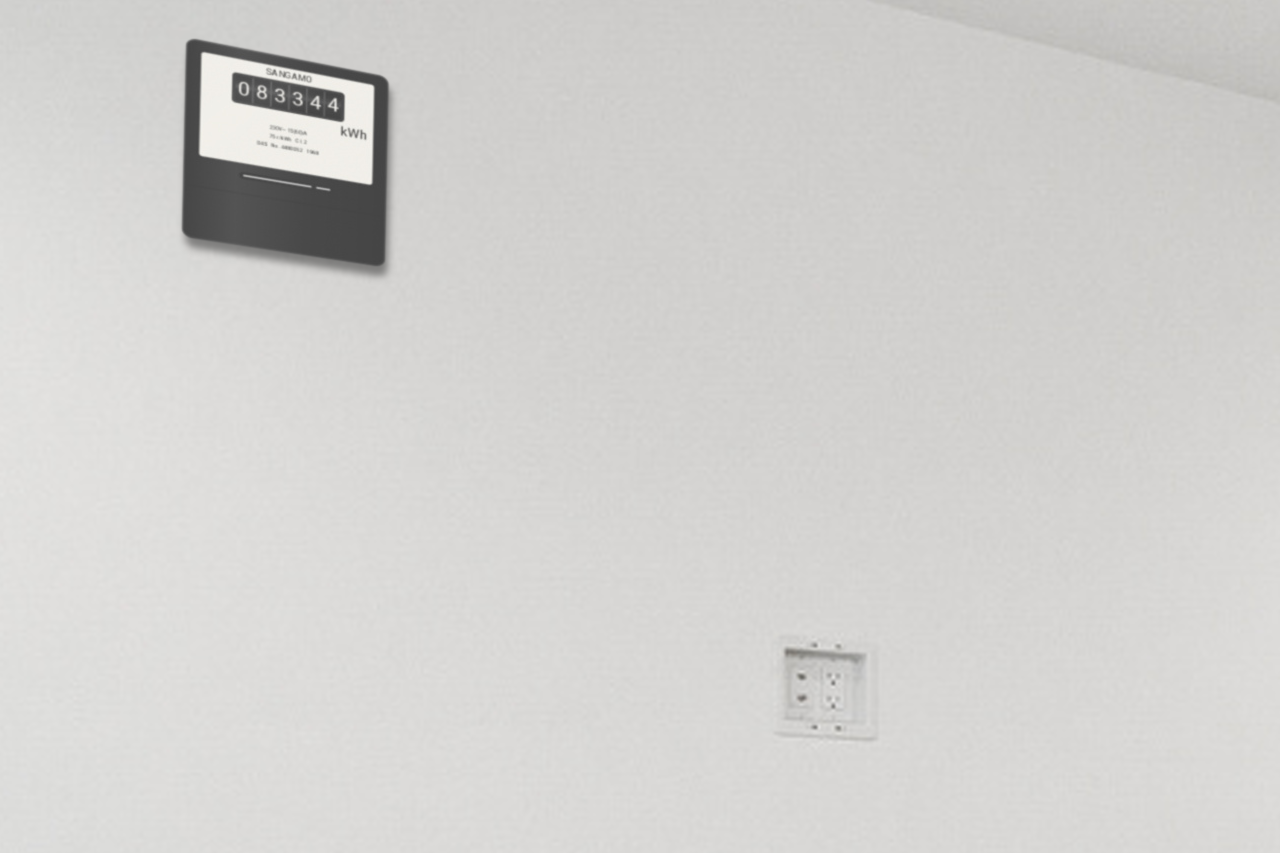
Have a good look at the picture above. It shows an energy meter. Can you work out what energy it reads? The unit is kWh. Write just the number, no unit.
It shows 83344
